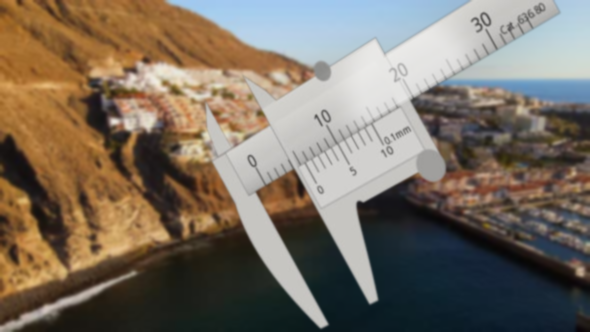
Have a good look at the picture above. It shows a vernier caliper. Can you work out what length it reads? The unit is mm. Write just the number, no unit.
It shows 5.6
